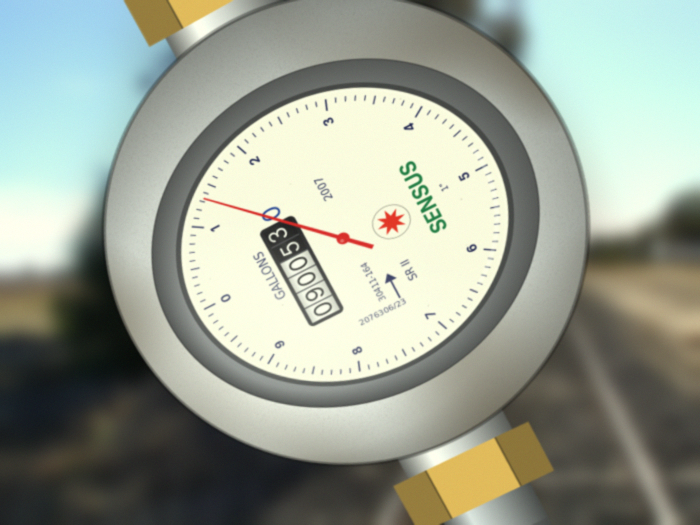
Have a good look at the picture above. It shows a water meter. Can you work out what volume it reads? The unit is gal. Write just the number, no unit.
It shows 900531.3
